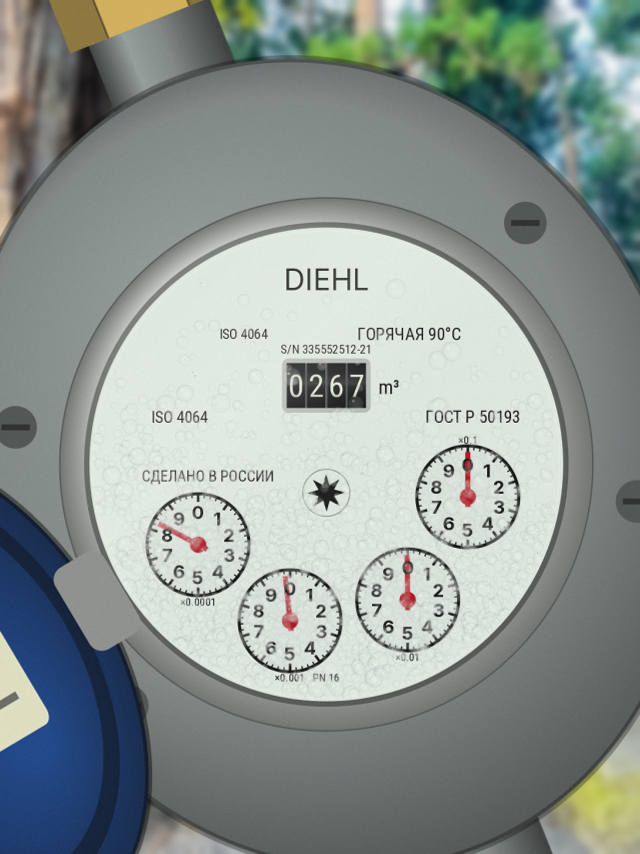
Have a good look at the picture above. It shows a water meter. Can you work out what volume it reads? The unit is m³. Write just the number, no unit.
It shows 266.9998
